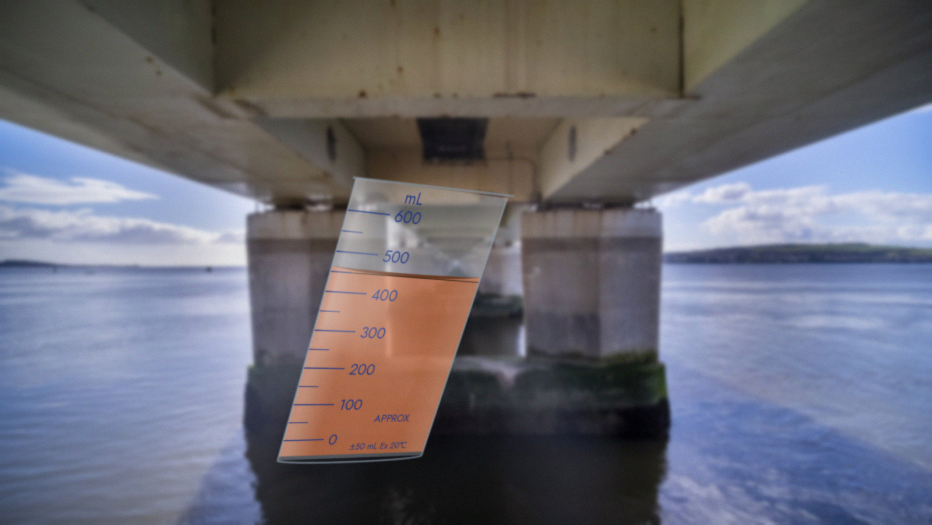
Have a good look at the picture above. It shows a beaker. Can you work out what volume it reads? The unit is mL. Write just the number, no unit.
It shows 450
